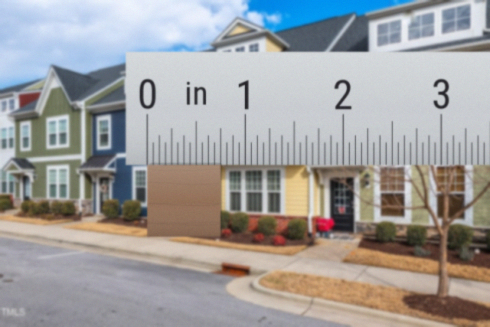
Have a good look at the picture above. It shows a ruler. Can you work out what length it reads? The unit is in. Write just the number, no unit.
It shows 0.75
